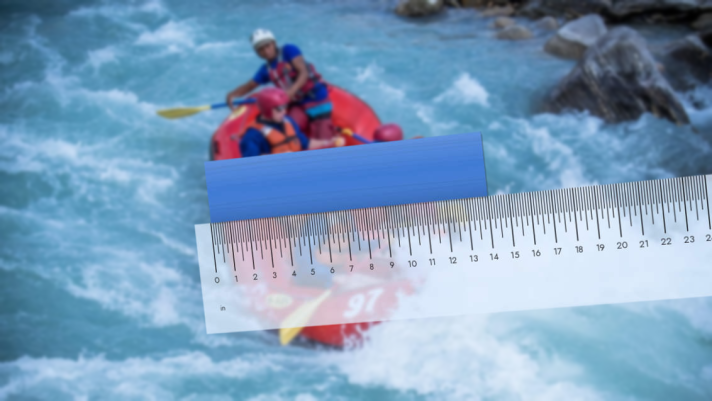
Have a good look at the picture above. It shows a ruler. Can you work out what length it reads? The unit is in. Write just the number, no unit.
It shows 14
